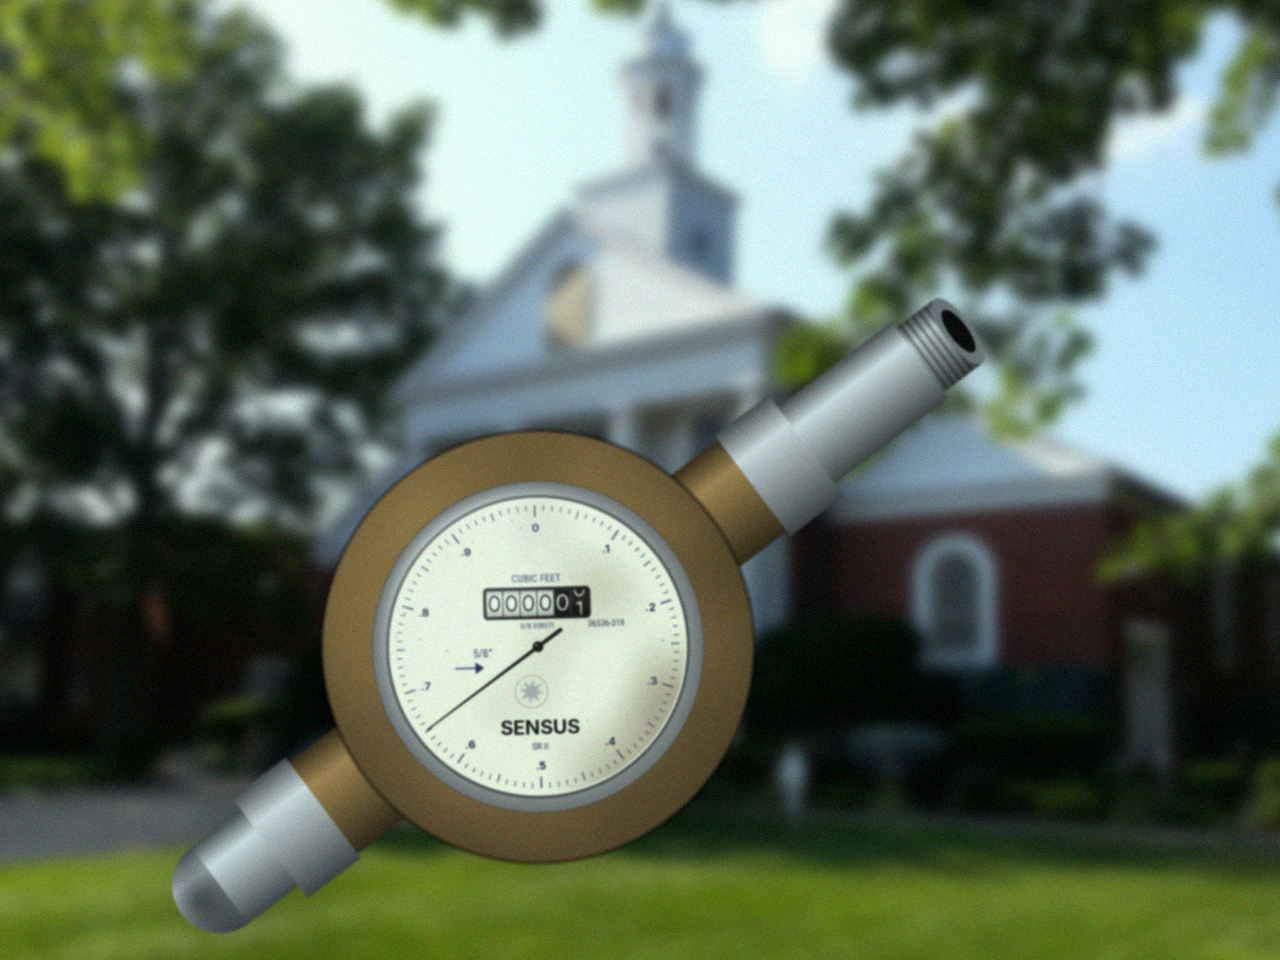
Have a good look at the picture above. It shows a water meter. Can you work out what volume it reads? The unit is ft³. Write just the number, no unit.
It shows 0.65
